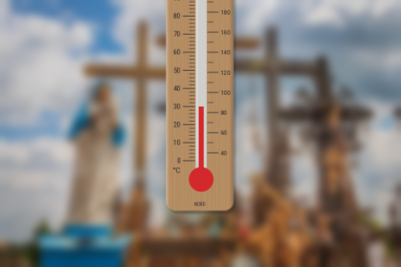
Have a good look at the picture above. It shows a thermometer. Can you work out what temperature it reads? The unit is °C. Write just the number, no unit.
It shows 30
